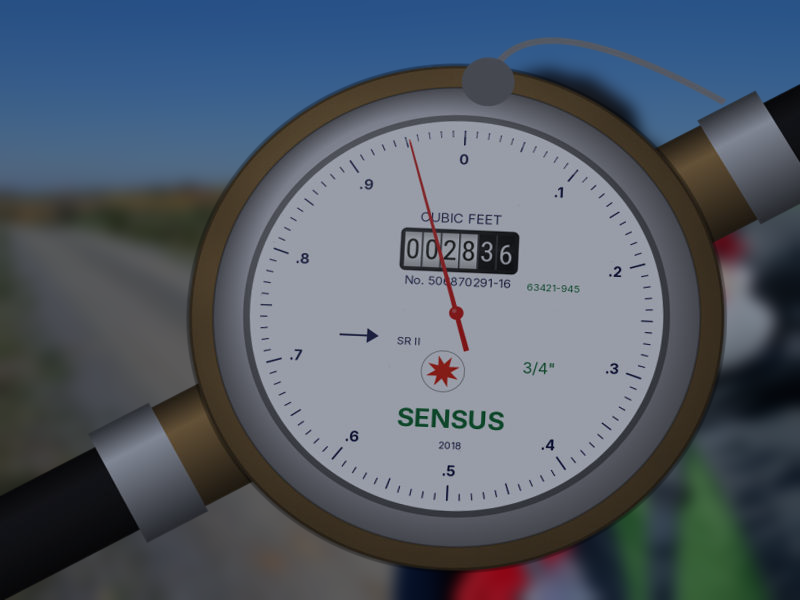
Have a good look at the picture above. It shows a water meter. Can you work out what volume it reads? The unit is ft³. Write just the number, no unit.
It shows 2835.95
